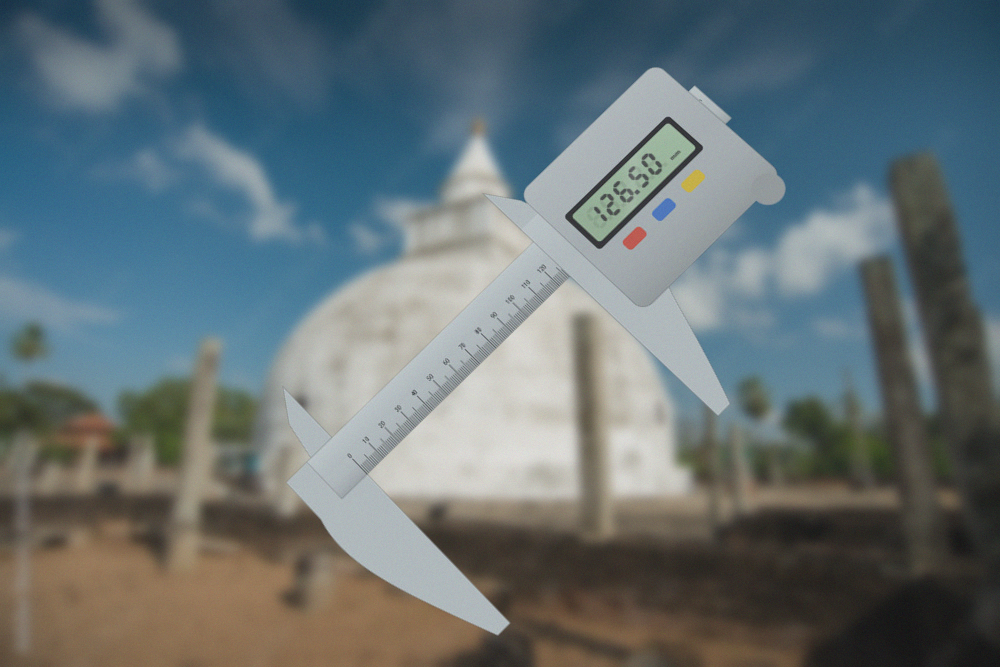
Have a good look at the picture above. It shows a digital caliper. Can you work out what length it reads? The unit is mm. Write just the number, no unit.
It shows 126.50
